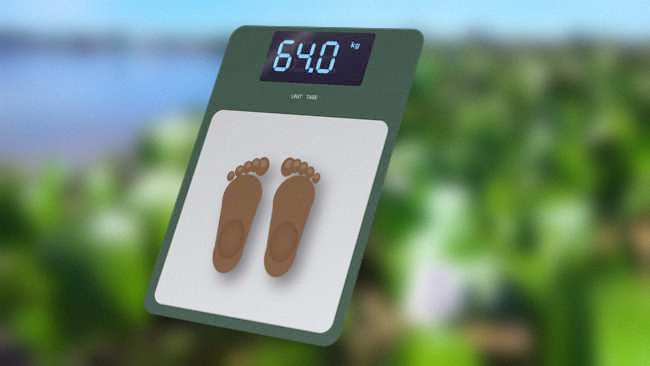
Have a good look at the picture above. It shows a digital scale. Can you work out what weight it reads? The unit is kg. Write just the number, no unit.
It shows 64.0
